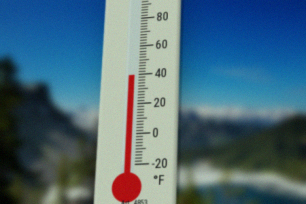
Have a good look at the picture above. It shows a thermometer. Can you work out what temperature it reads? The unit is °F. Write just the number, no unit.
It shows 40
